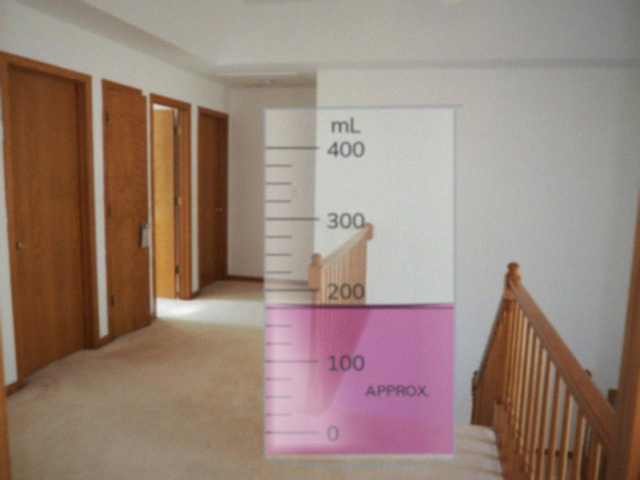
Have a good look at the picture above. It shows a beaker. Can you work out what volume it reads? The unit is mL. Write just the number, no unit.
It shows 175
